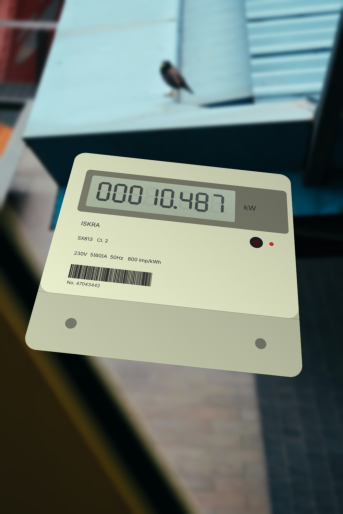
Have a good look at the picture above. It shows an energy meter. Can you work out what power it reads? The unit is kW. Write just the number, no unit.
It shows 10.487
